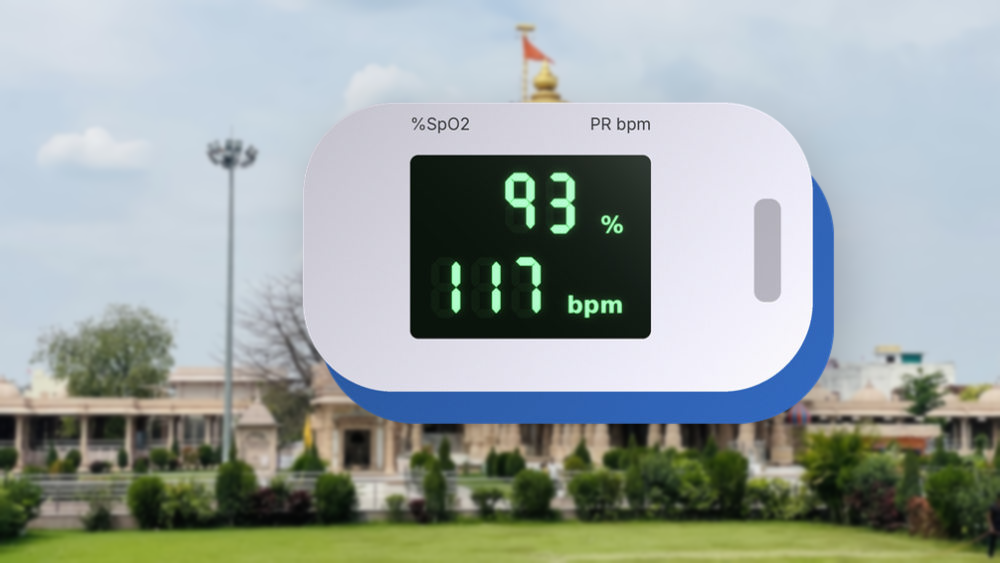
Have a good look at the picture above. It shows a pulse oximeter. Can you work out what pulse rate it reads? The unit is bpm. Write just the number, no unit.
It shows 117
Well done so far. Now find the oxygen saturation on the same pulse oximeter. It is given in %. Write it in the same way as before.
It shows 93
